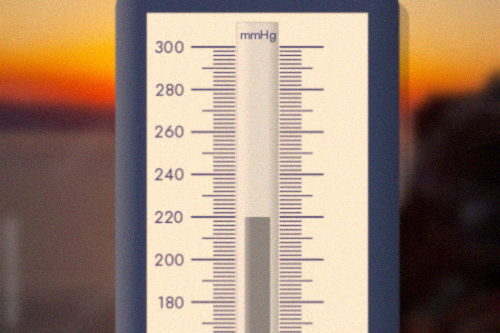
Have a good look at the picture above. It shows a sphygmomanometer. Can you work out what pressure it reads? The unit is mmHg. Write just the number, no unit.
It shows 220
